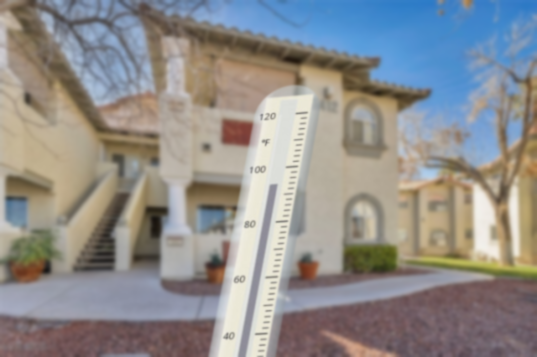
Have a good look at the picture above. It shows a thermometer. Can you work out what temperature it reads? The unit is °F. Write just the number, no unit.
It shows 94
